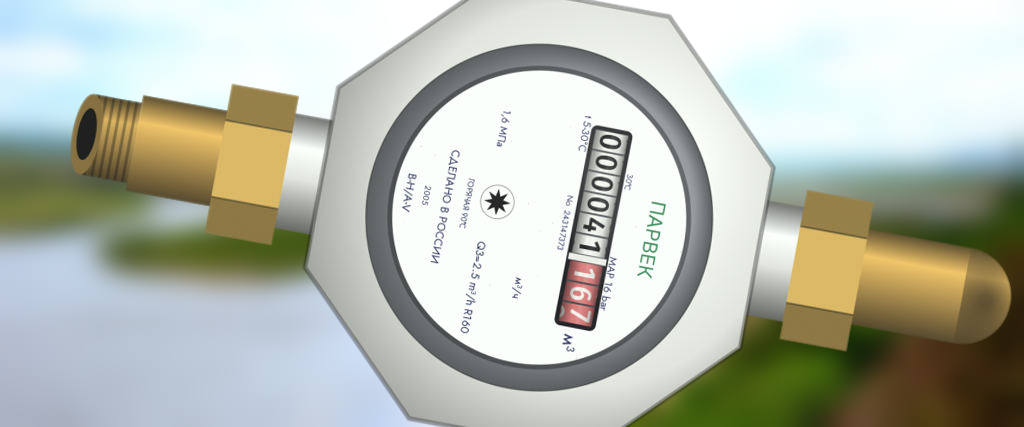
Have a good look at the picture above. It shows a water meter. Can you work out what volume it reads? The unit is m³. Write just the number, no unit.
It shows 41.167
